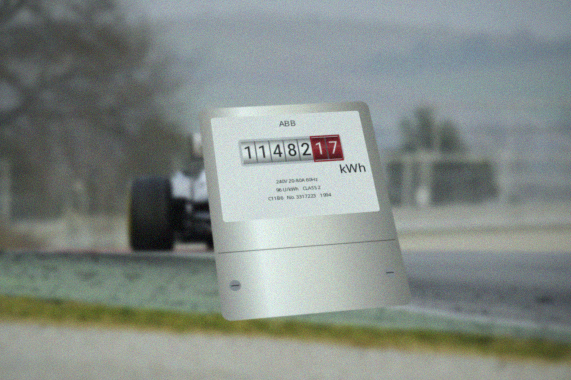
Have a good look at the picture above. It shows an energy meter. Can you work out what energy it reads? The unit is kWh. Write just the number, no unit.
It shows 11482.17
